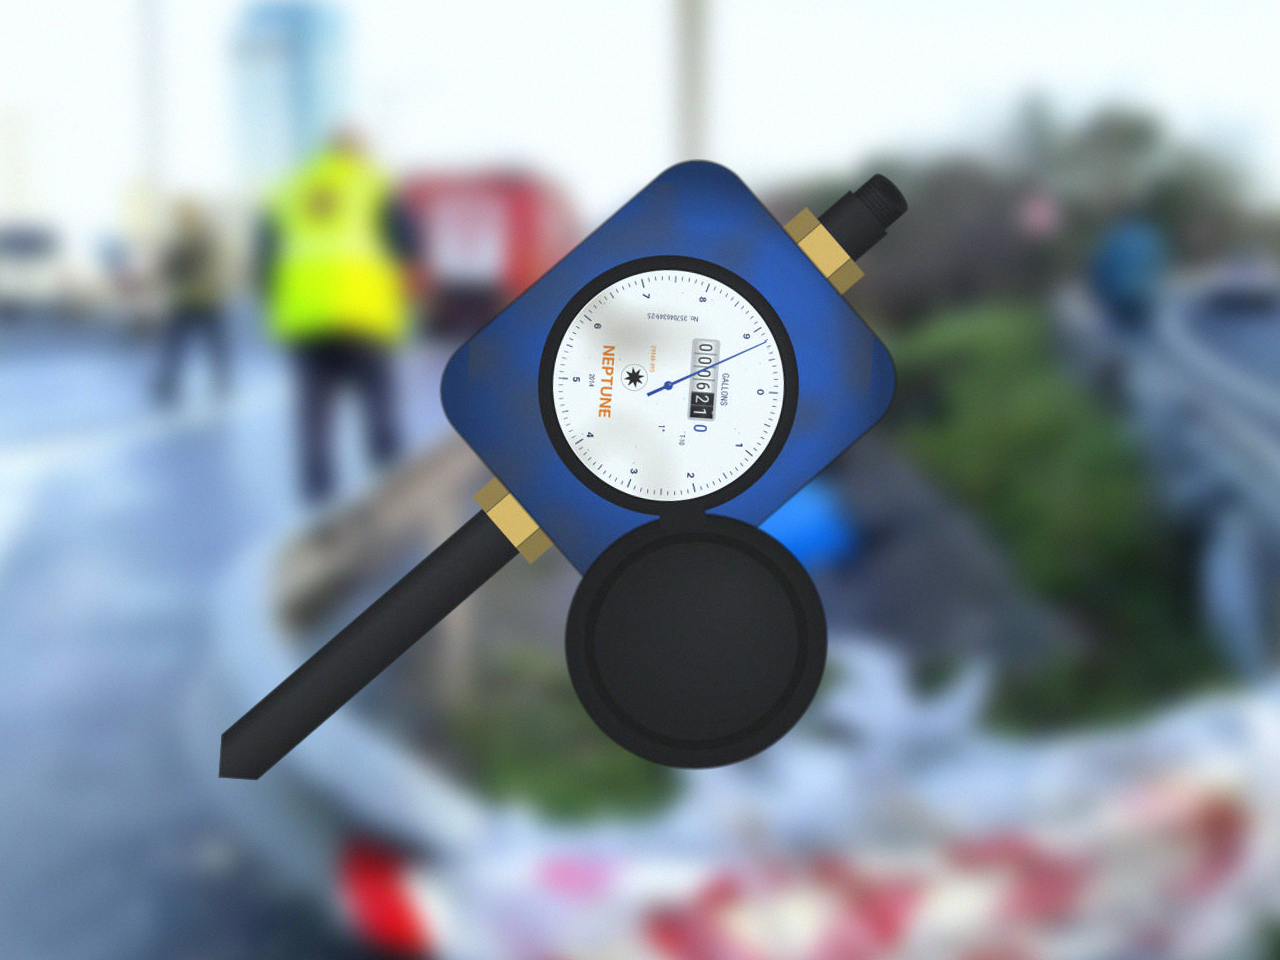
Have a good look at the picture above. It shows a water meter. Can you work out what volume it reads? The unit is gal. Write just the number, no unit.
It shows 6209.2
